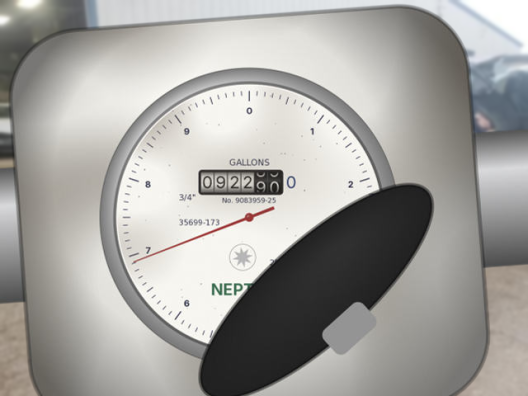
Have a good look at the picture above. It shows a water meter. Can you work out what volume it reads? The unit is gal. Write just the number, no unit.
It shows 922896.9
